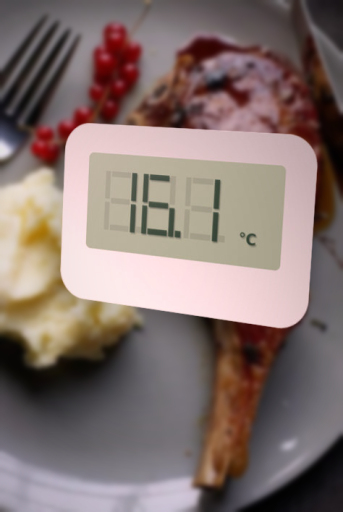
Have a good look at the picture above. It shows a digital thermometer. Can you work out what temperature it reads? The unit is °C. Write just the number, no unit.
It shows 16.1
